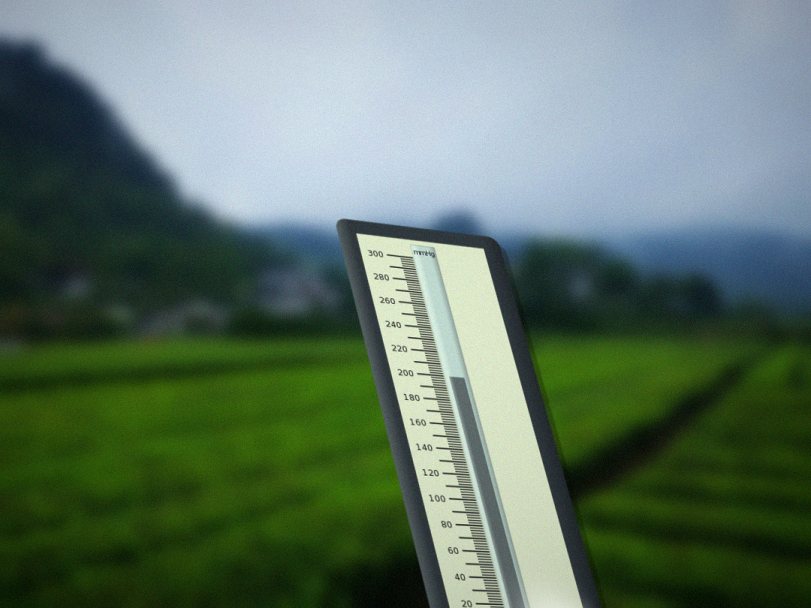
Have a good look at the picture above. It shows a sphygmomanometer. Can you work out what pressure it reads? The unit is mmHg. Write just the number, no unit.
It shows 200
